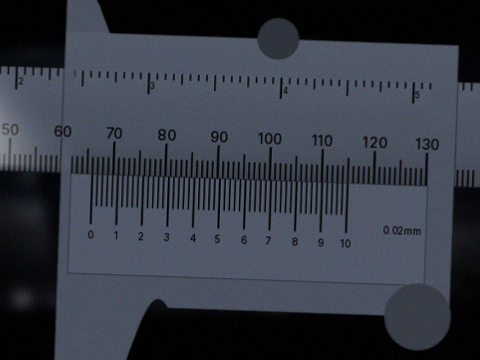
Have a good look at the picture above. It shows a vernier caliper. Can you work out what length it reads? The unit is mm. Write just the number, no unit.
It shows 66.0
